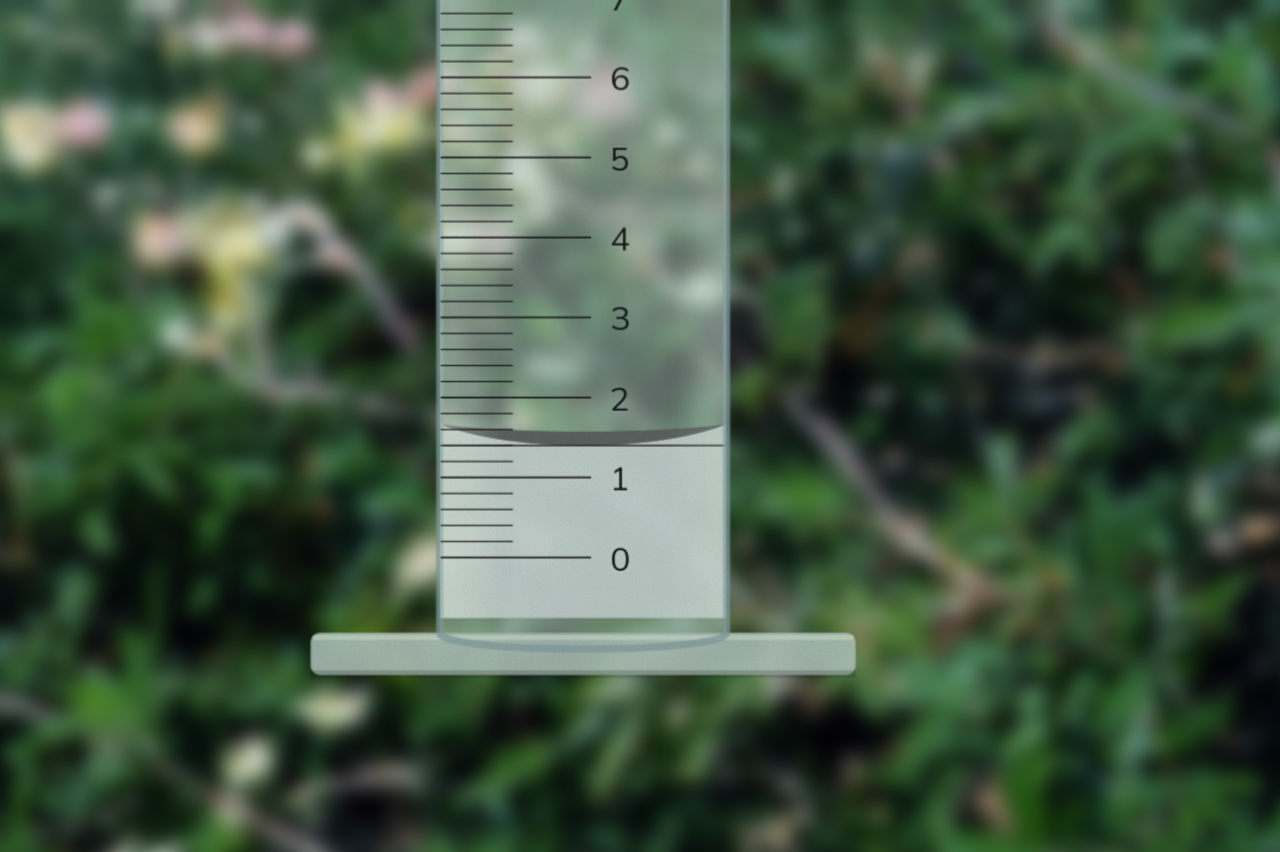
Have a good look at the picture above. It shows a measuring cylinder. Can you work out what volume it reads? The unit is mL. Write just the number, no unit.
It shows 1.4
